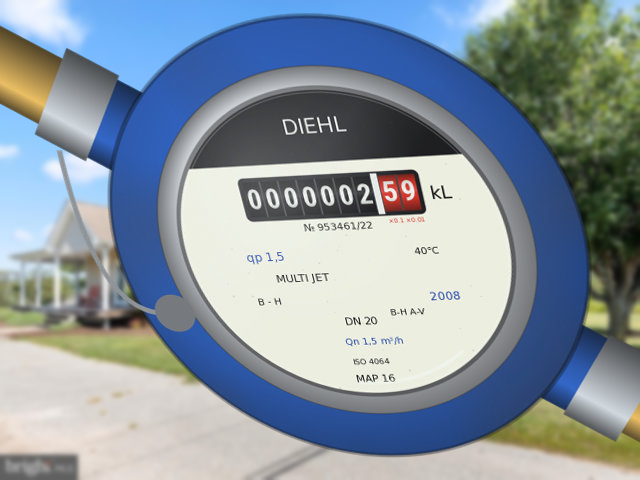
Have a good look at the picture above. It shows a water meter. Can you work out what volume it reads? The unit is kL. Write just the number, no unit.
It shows 2.59
